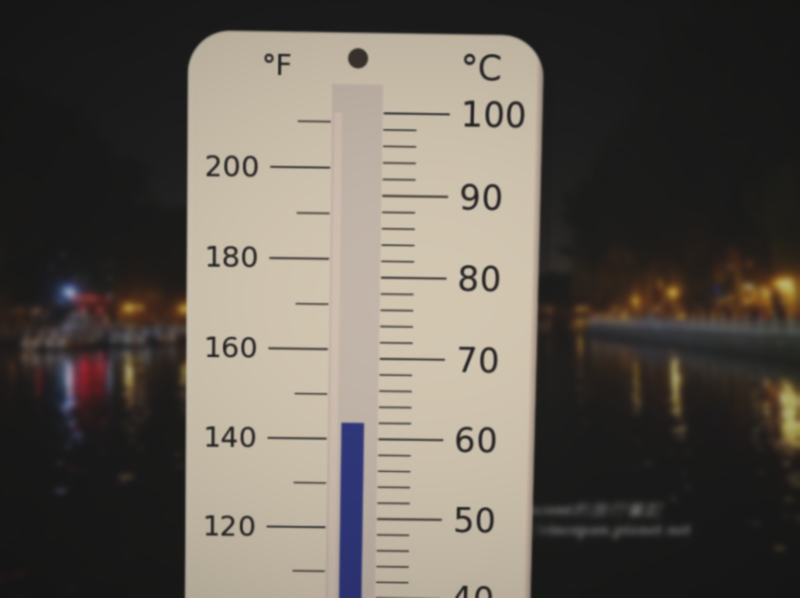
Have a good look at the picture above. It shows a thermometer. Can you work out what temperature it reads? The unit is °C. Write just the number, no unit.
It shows 62
